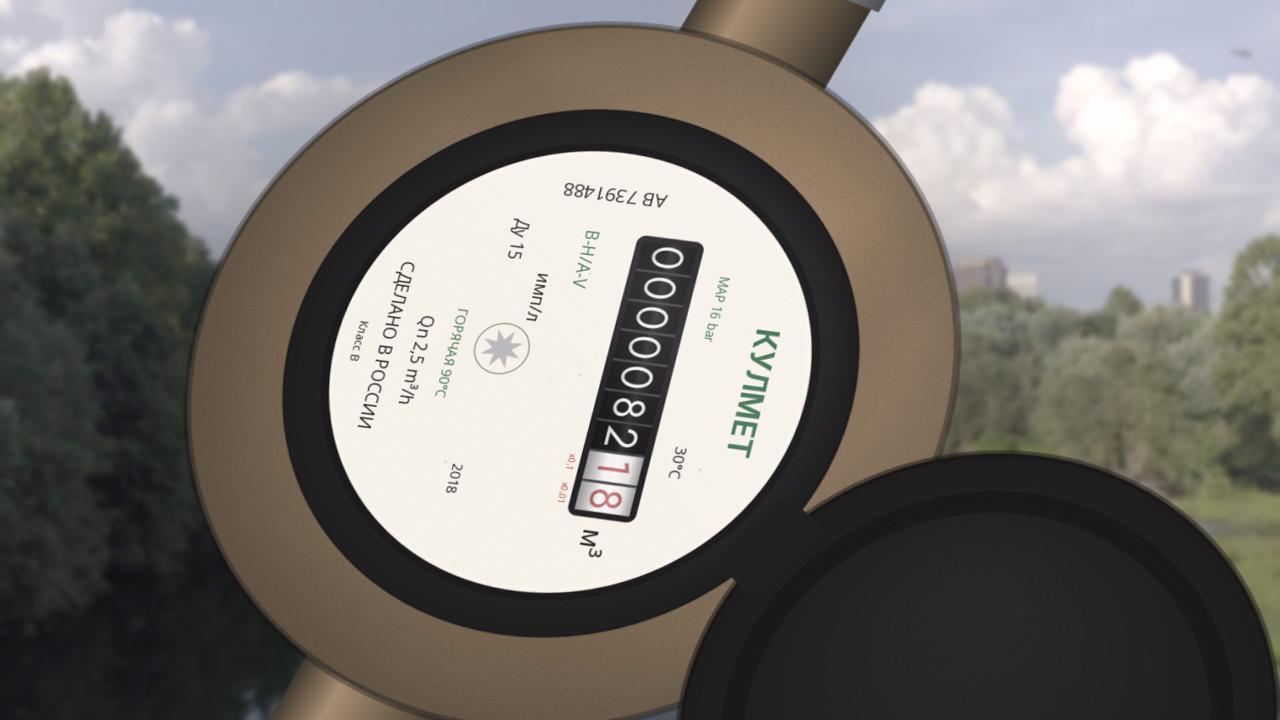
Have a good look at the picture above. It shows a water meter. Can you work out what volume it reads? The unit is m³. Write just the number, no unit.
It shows 82.18
